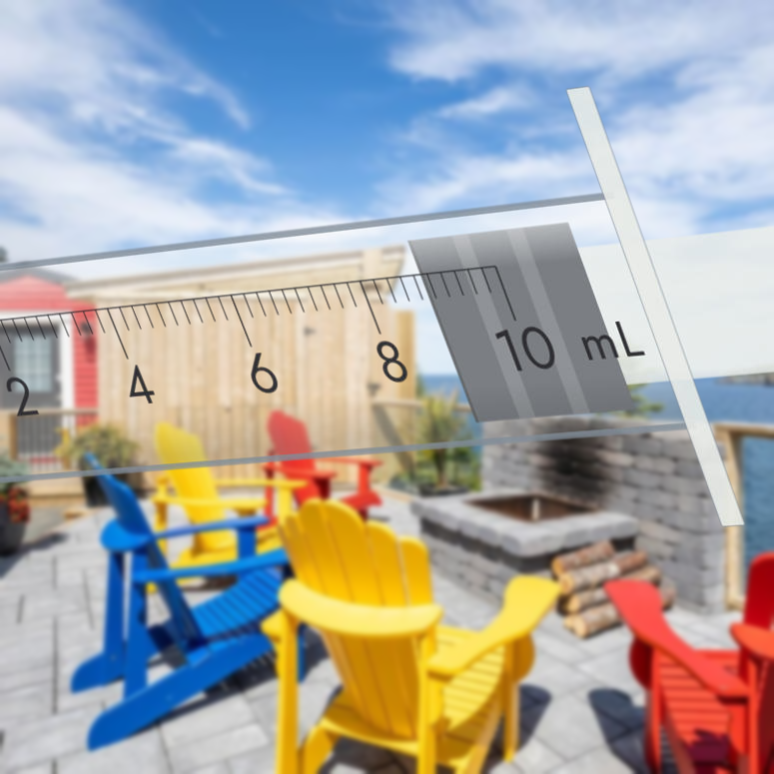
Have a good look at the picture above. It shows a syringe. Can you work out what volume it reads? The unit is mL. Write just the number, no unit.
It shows 8.9
